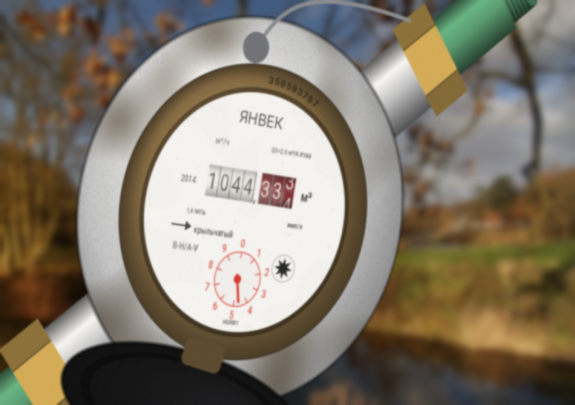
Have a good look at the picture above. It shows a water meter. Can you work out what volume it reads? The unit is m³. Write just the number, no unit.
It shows 1044.3334
